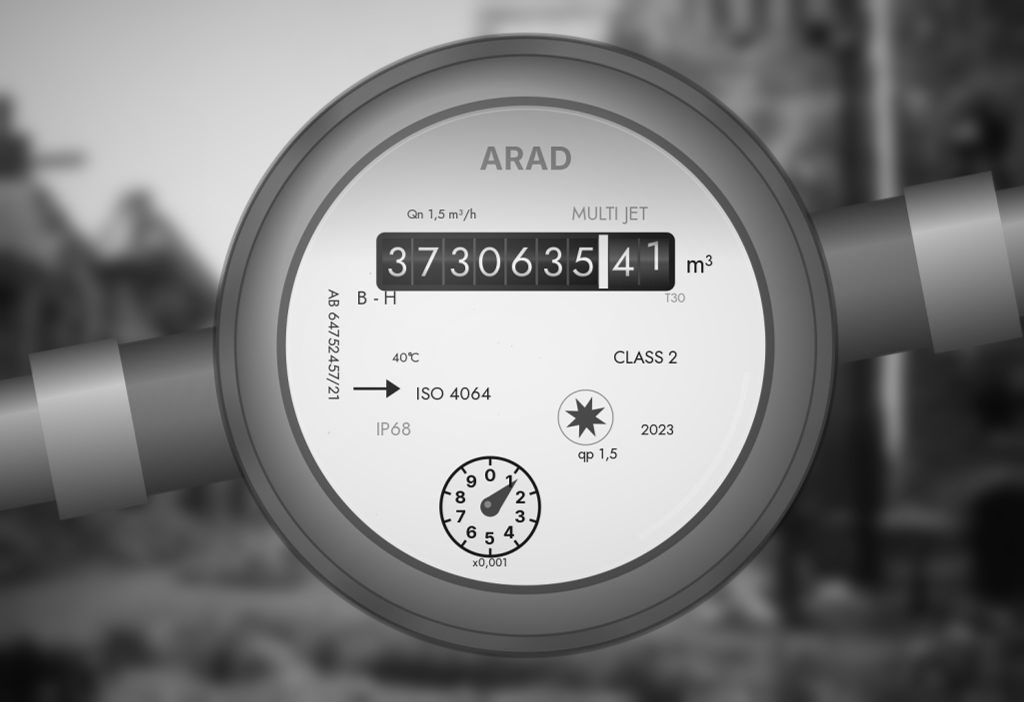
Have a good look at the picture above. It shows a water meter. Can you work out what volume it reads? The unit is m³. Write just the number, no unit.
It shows 3730635.411
